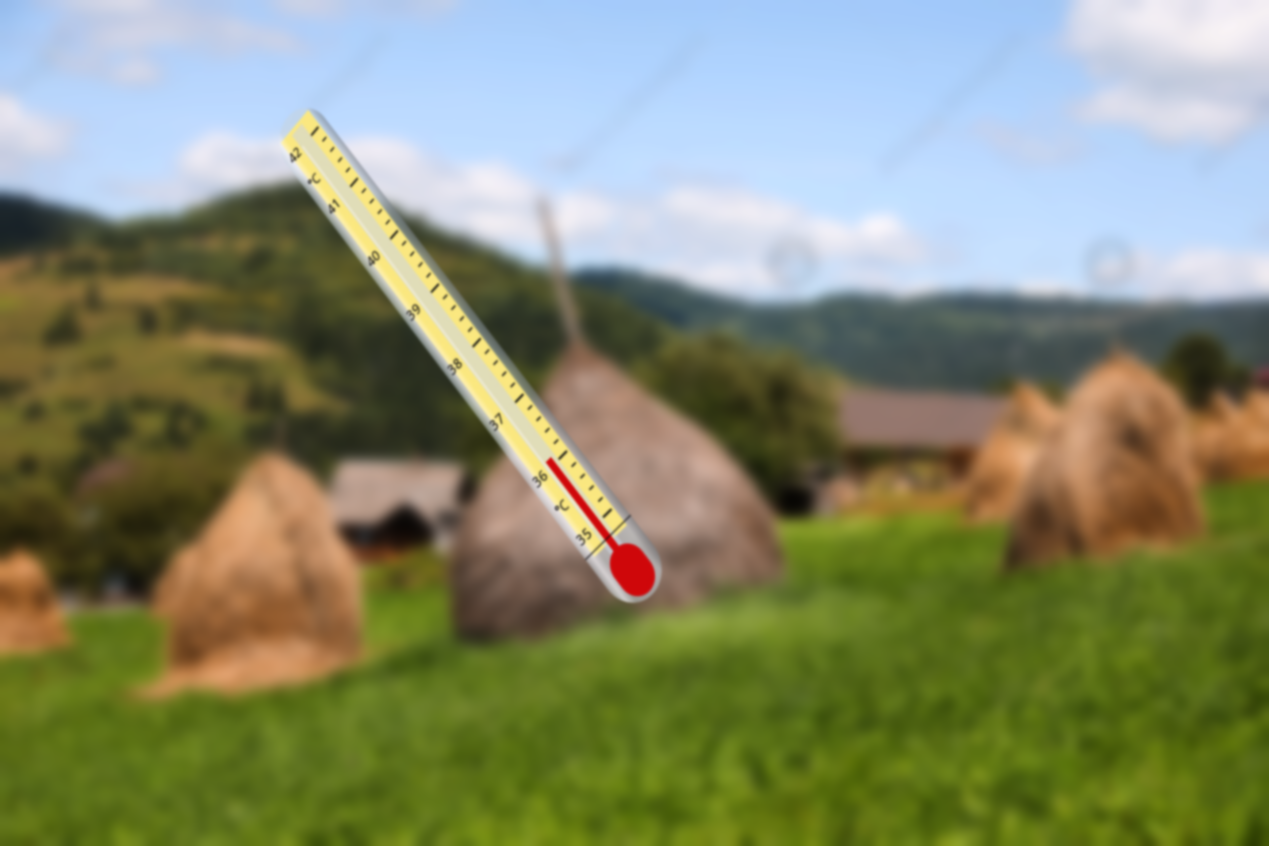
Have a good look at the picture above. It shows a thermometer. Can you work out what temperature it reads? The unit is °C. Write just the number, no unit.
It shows 36.1
